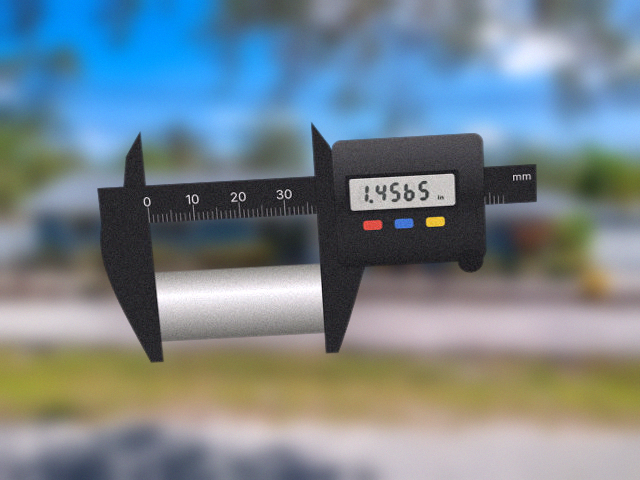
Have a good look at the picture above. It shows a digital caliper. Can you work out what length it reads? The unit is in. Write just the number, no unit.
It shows 1.4565
